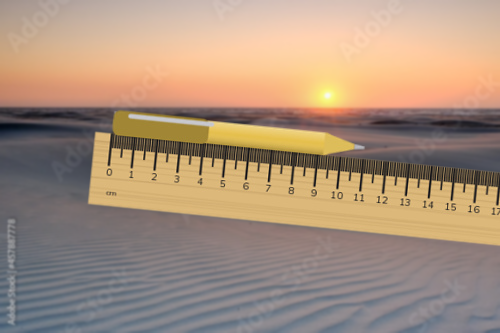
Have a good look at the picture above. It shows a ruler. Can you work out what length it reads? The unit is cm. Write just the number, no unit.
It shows 11
